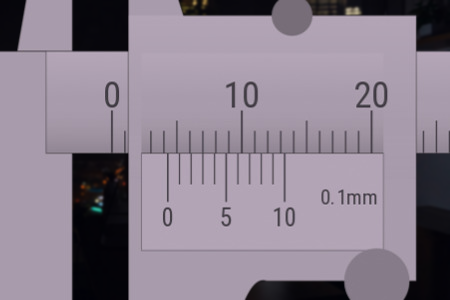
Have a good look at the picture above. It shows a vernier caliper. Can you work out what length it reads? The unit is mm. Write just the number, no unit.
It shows 4.3
